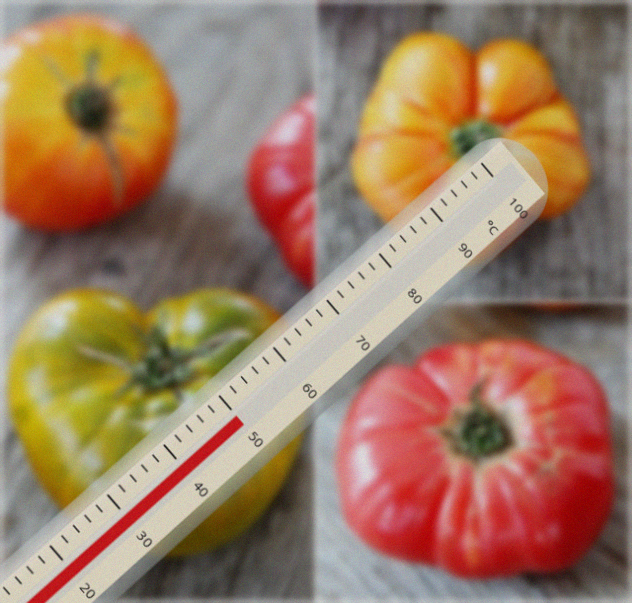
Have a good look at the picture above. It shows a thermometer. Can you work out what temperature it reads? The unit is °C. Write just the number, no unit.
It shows 50
